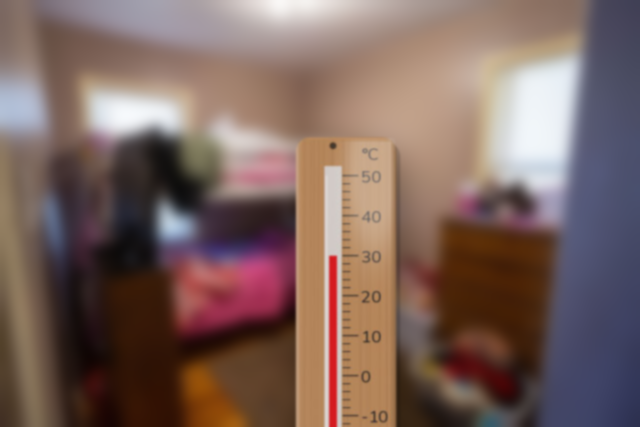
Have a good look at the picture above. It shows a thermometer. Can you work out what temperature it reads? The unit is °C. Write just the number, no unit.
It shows 30
